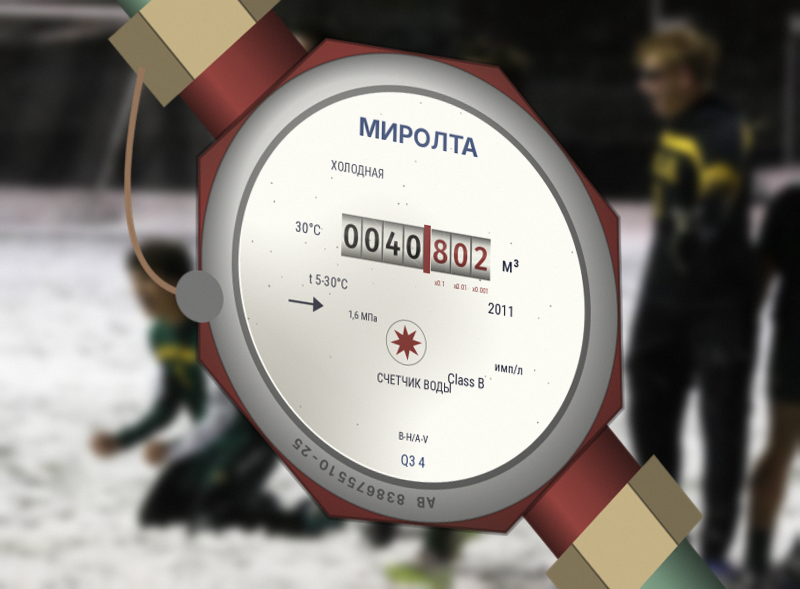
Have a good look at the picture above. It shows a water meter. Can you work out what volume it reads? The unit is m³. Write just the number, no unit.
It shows 40.802
